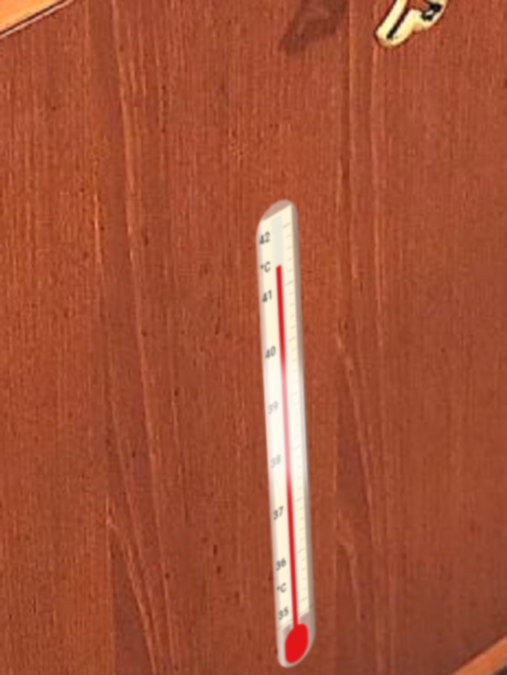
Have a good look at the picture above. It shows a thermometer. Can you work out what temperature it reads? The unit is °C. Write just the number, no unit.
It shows 41.4
